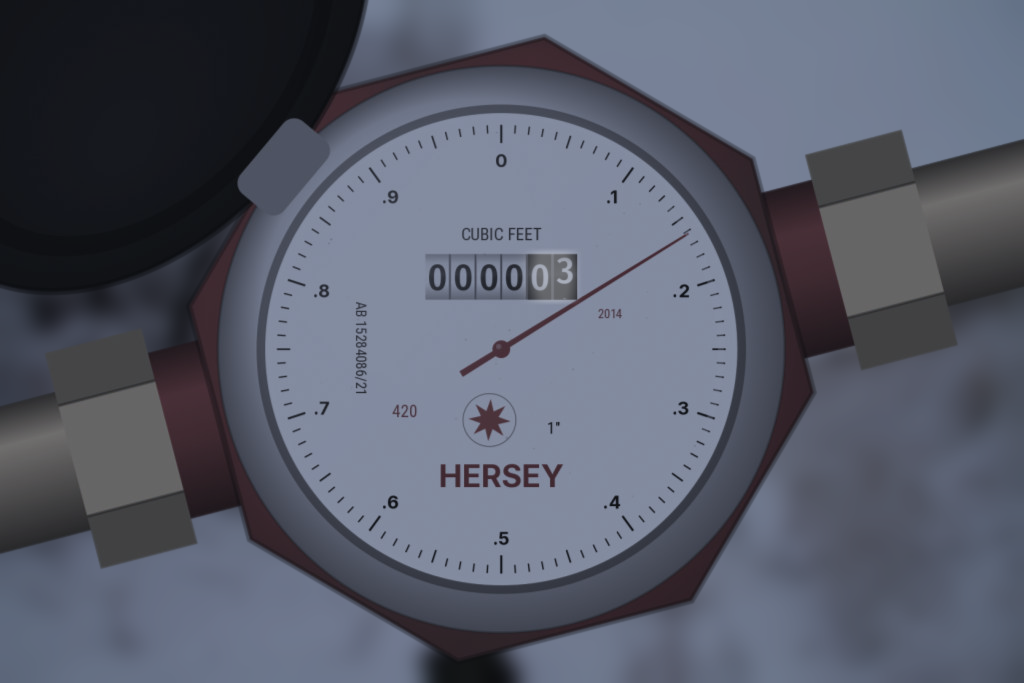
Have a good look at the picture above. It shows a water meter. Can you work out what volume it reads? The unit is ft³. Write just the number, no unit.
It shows 3.16
